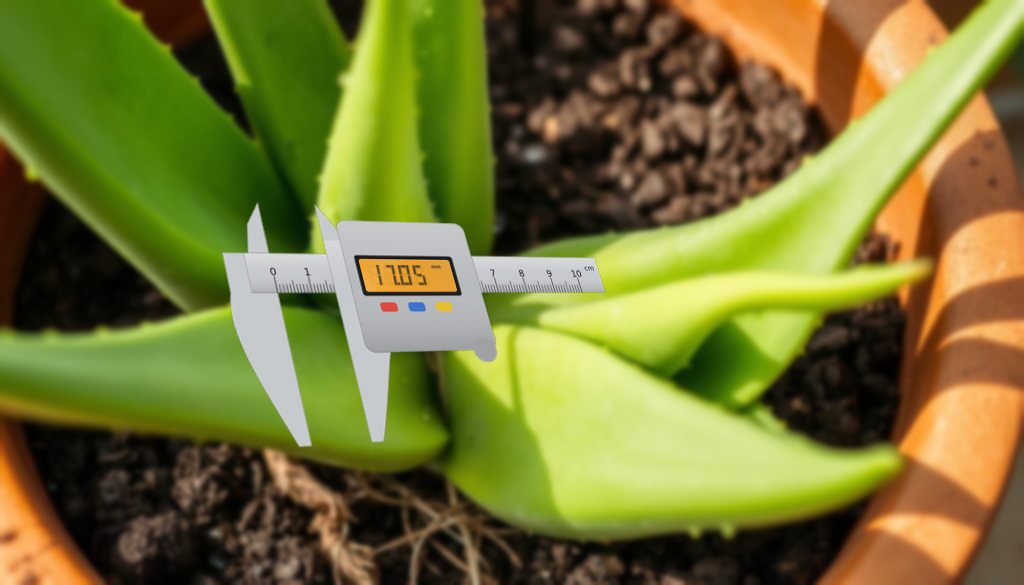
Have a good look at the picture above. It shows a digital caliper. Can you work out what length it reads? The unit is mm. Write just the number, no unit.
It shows 17.05
